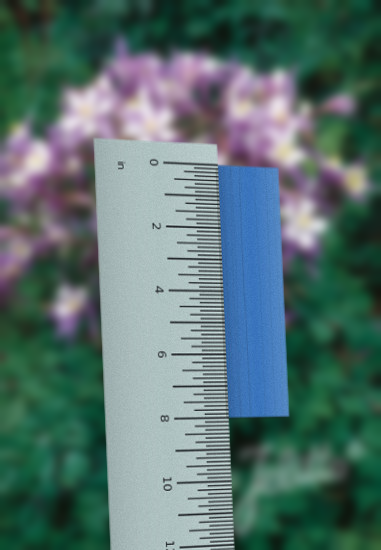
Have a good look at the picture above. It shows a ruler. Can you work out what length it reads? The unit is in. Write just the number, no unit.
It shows 8
